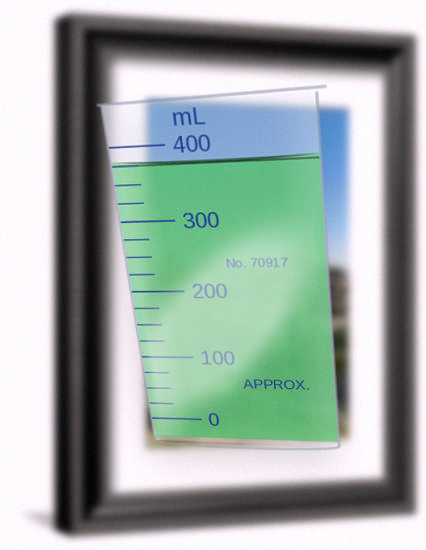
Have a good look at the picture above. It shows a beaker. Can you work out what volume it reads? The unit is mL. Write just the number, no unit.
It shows 375
